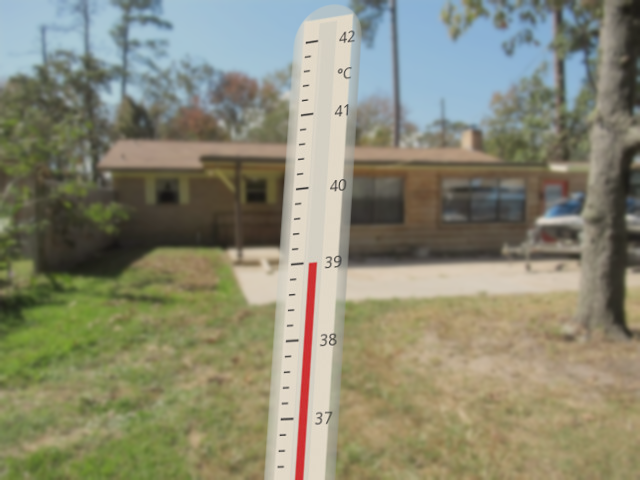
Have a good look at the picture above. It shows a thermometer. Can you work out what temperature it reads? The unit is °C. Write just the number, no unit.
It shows 39
